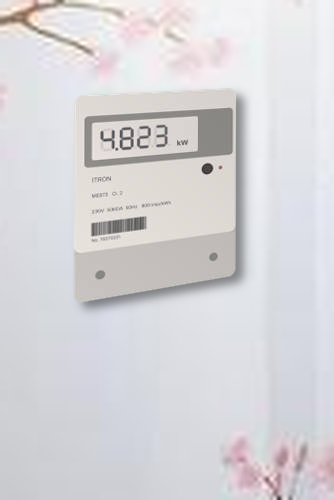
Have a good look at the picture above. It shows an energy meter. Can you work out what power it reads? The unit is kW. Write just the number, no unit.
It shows 4.823
